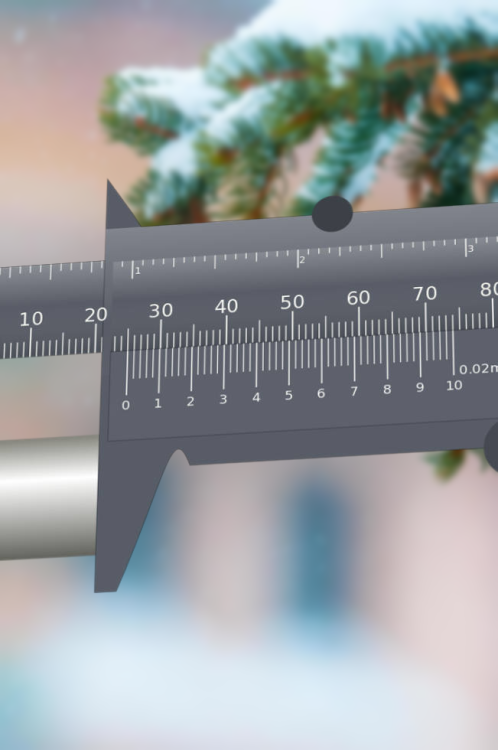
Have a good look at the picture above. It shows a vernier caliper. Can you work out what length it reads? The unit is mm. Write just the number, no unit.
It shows 25.0
